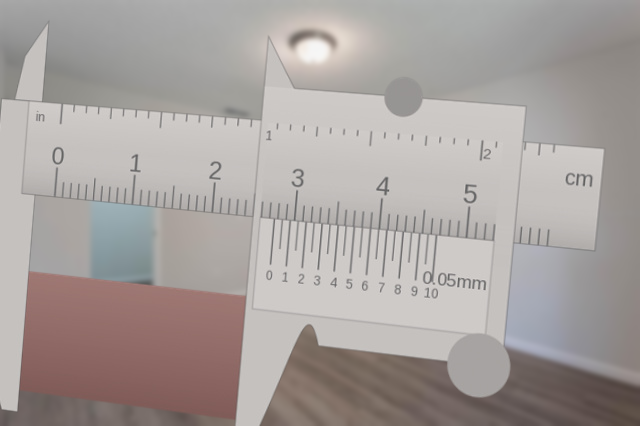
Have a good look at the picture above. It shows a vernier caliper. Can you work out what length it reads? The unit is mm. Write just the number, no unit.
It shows 27.6
